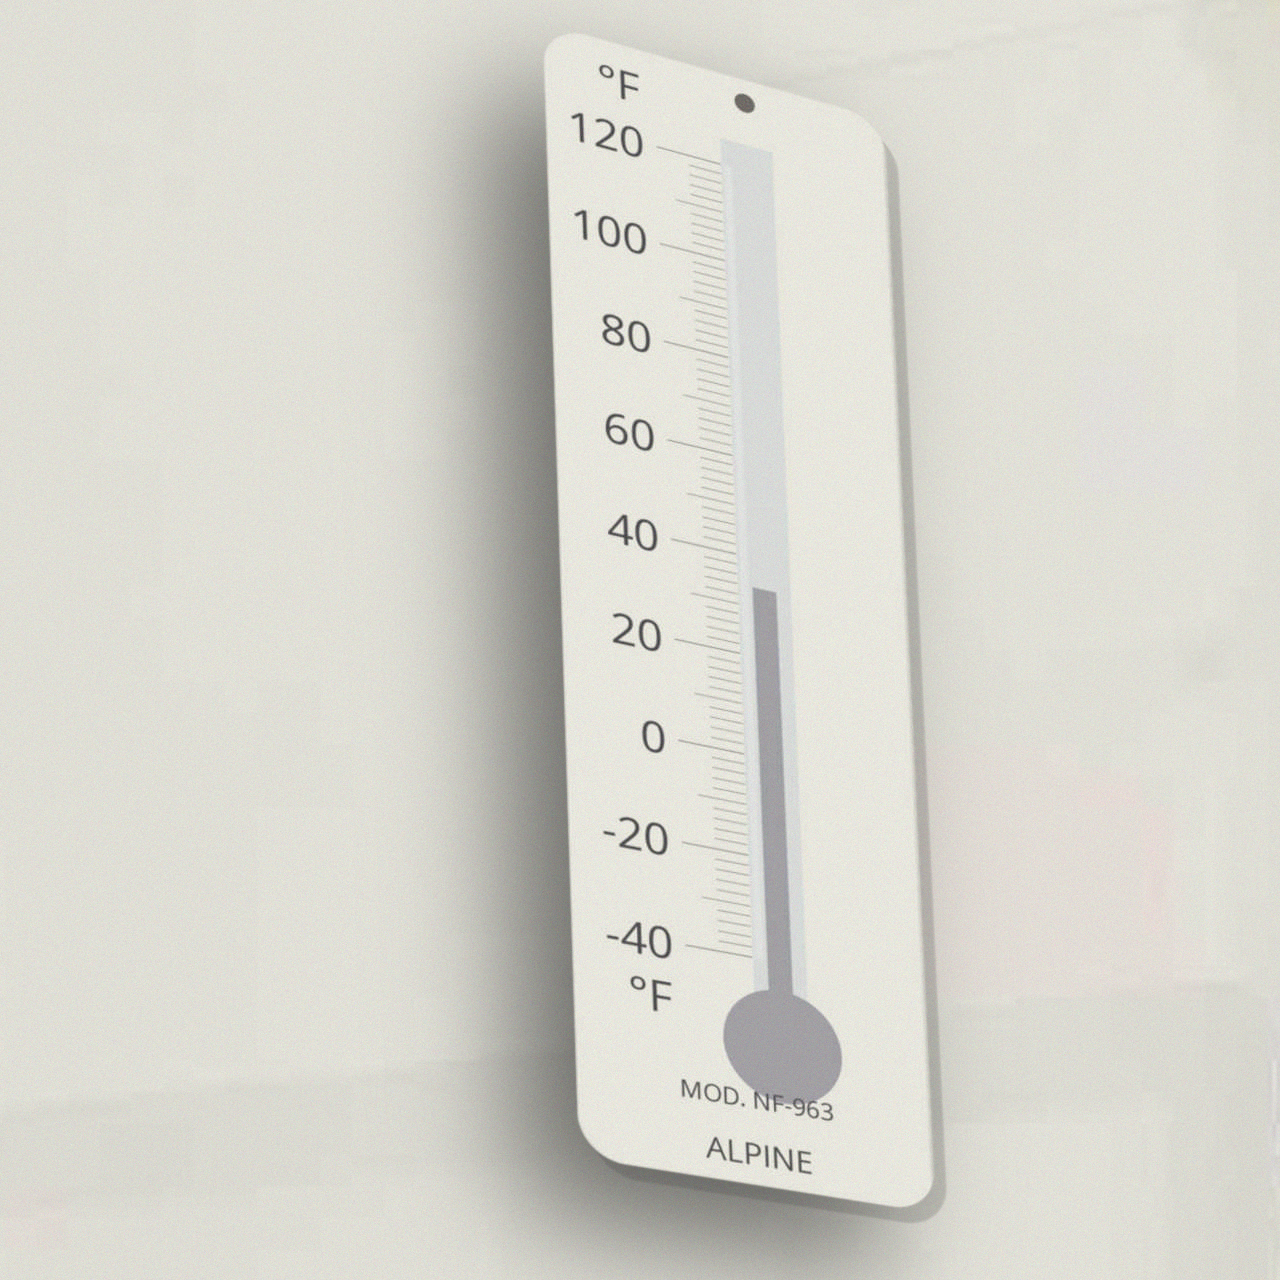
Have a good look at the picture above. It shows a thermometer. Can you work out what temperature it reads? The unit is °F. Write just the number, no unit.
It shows 34
